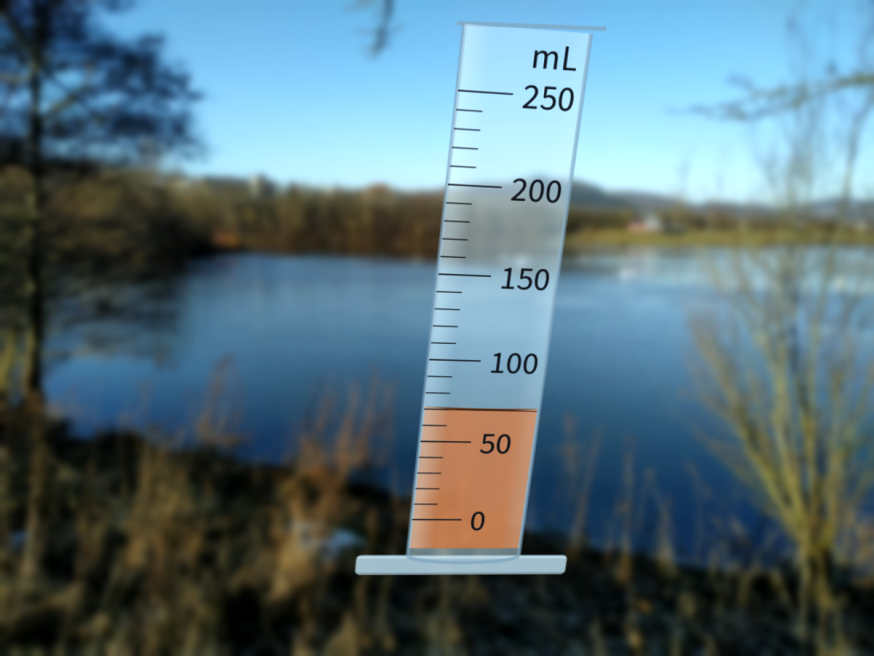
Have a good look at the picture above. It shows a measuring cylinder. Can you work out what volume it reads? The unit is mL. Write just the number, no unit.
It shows 70
